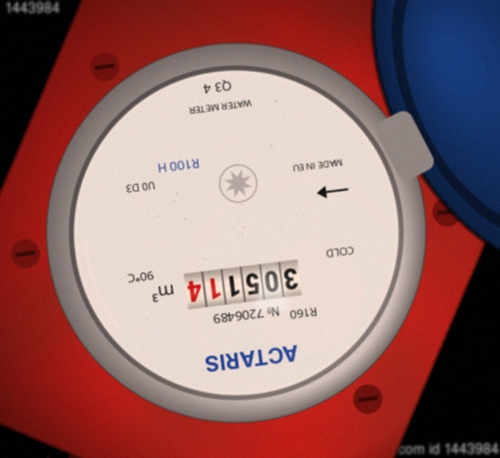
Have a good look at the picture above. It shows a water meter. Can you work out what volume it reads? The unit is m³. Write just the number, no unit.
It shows 3051.14
